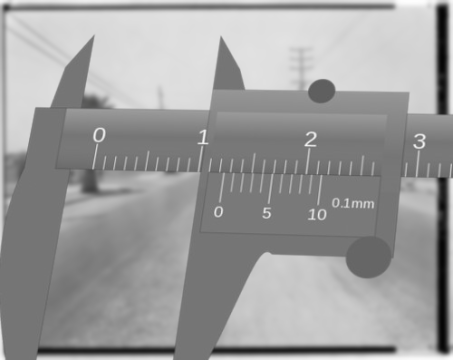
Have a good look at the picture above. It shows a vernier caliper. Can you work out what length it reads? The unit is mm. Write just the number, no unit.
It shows 12.4
